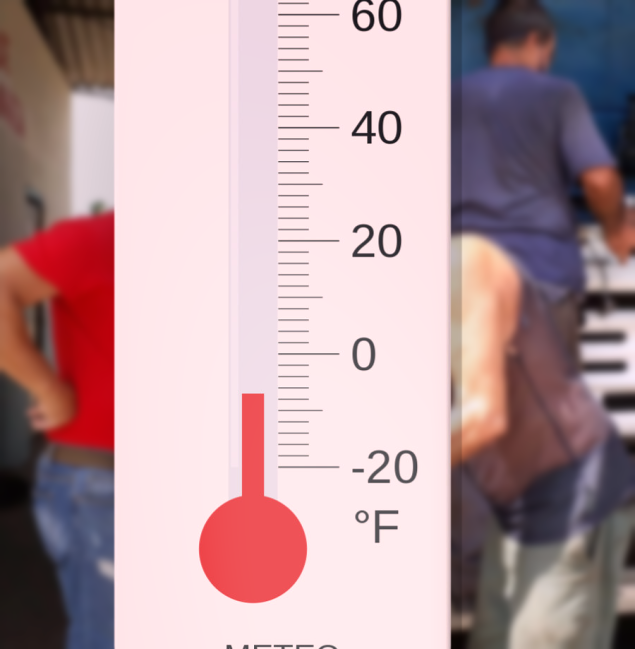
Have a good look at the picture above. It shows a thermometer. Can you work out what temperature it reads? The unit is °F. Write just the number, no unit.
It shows -7
